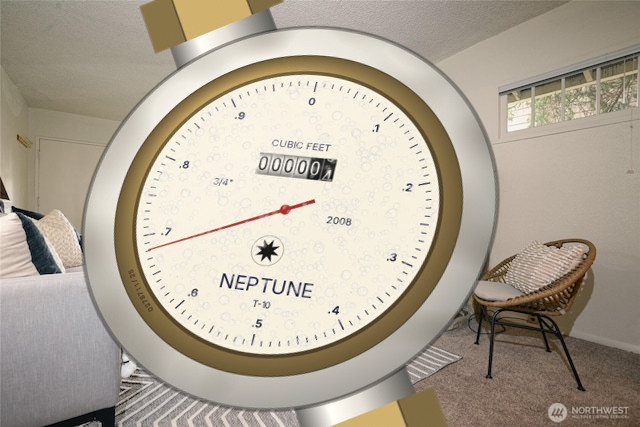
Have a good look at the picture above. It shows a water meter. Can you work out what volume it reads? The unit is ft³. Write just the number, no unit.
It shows 3.68
